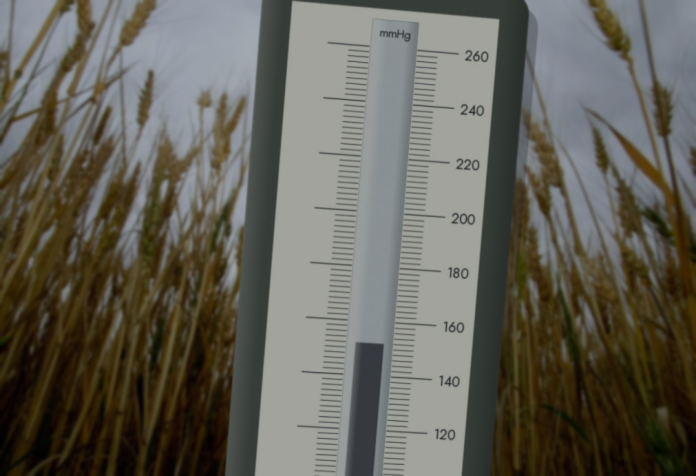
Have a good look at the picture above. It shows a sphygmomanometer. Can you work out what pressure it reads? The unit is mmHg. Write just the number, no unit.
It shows 152
